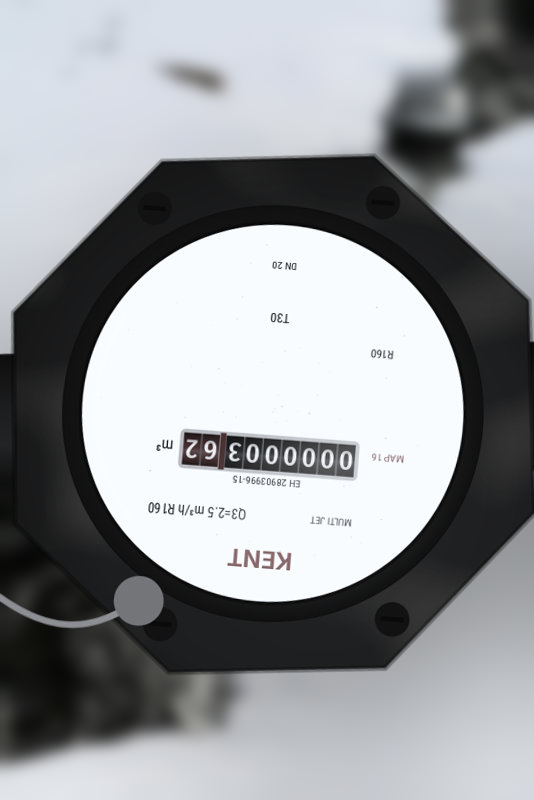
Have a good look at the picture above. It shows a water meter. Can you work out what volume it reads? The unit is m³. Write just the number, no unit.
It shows 3.62
